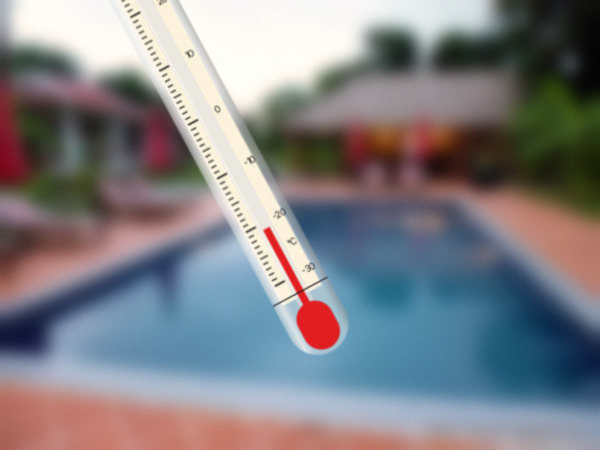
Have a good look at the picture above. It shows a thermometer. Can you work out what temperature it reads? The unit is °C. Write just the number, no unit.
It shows -21
